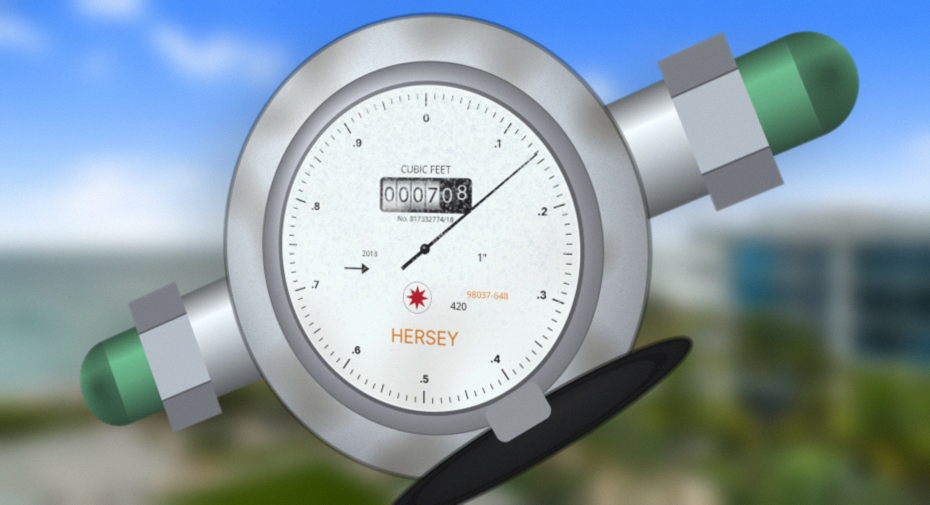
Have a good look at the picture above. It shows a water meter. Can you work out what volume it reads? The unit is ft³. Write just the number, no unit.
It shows 708.14
